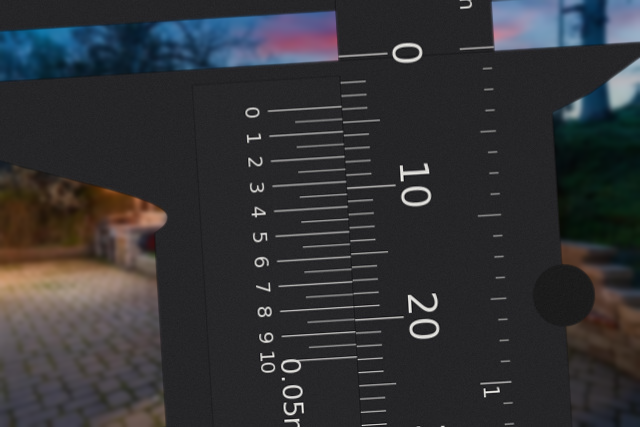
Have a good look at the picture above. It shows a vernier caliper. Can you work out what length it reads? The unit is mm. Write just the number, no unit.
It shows 3.8
